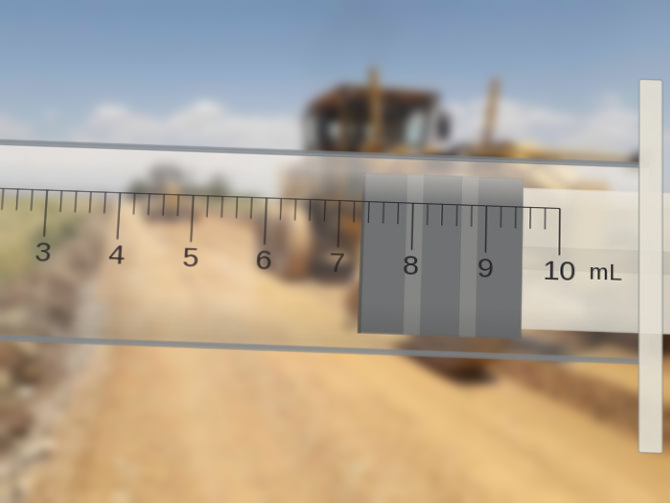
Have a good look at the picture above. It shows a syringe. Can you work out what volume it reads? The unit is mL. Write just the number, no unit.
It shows 7.3
